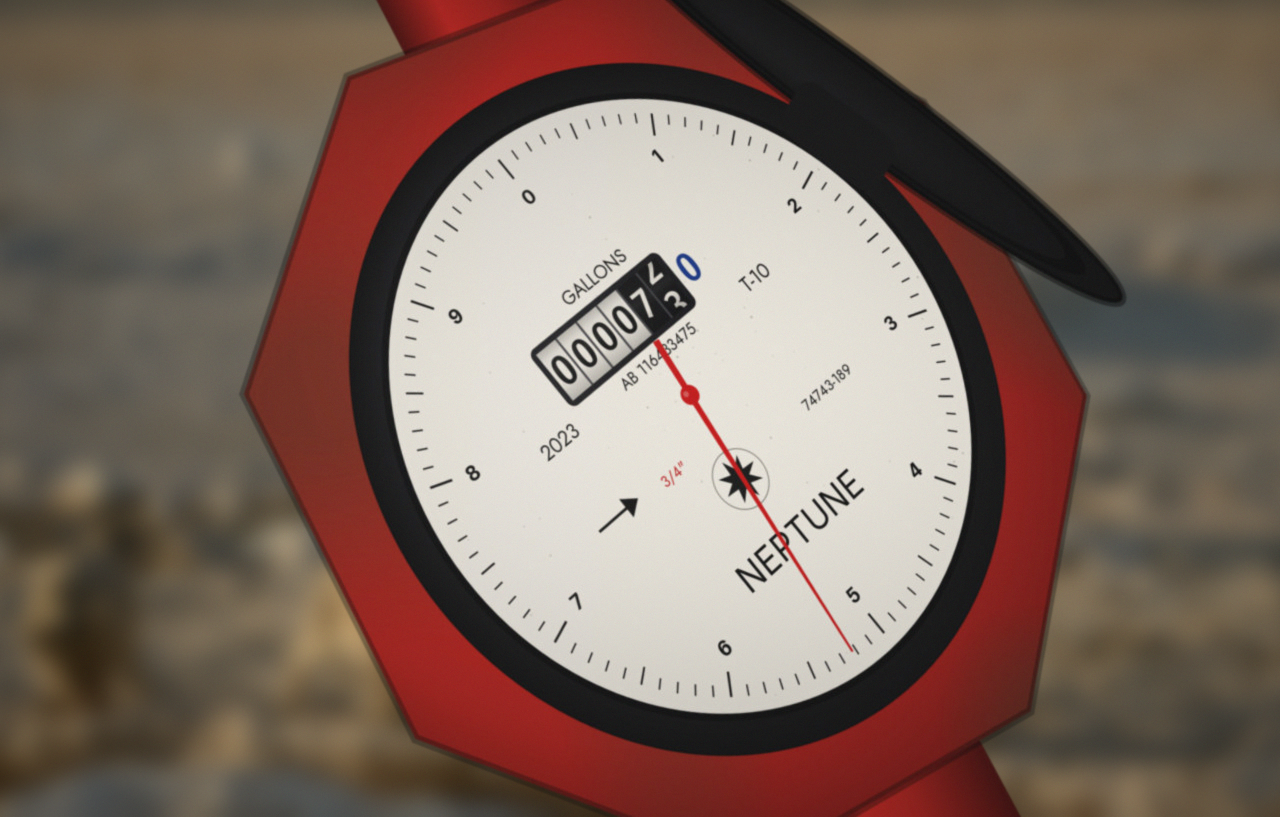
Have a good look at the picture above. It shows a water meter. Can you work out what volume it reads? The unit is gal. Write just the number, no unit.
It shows 725.2
